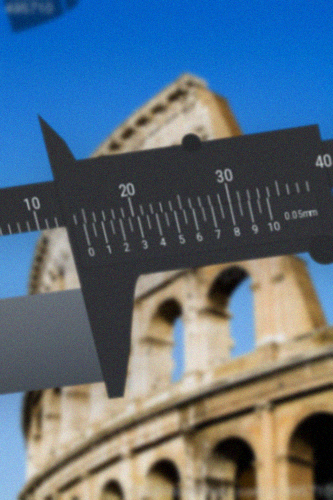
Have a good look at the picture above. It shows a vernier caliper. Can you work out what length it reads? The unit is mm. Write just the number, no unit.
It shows 14.8
